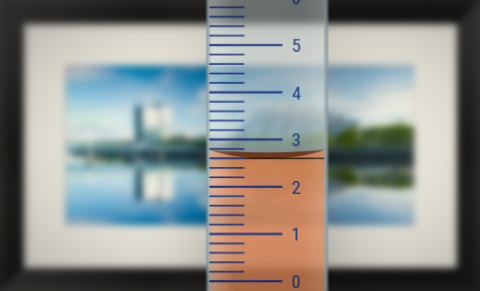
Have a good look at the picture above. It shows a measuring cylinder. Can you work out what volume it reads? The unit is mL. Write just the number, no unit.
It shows 2.6
